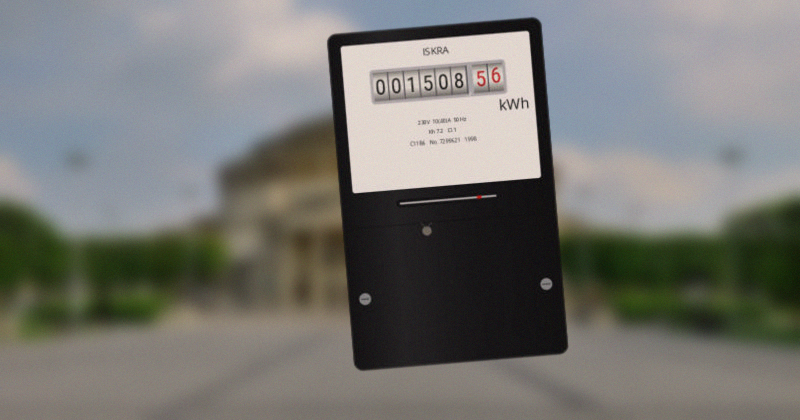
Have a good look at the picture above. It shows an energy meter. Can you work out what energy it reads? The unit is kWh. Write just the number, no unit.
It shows 1508.56
